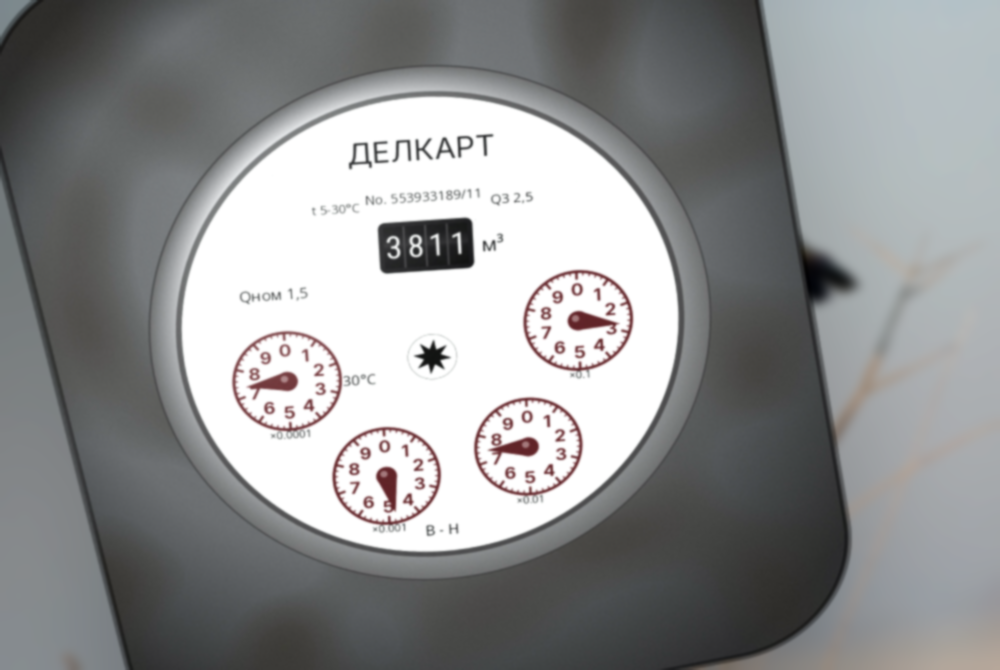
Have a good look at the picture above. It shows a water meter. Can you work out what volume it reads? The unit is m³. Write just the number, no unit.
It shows 3811.2747
